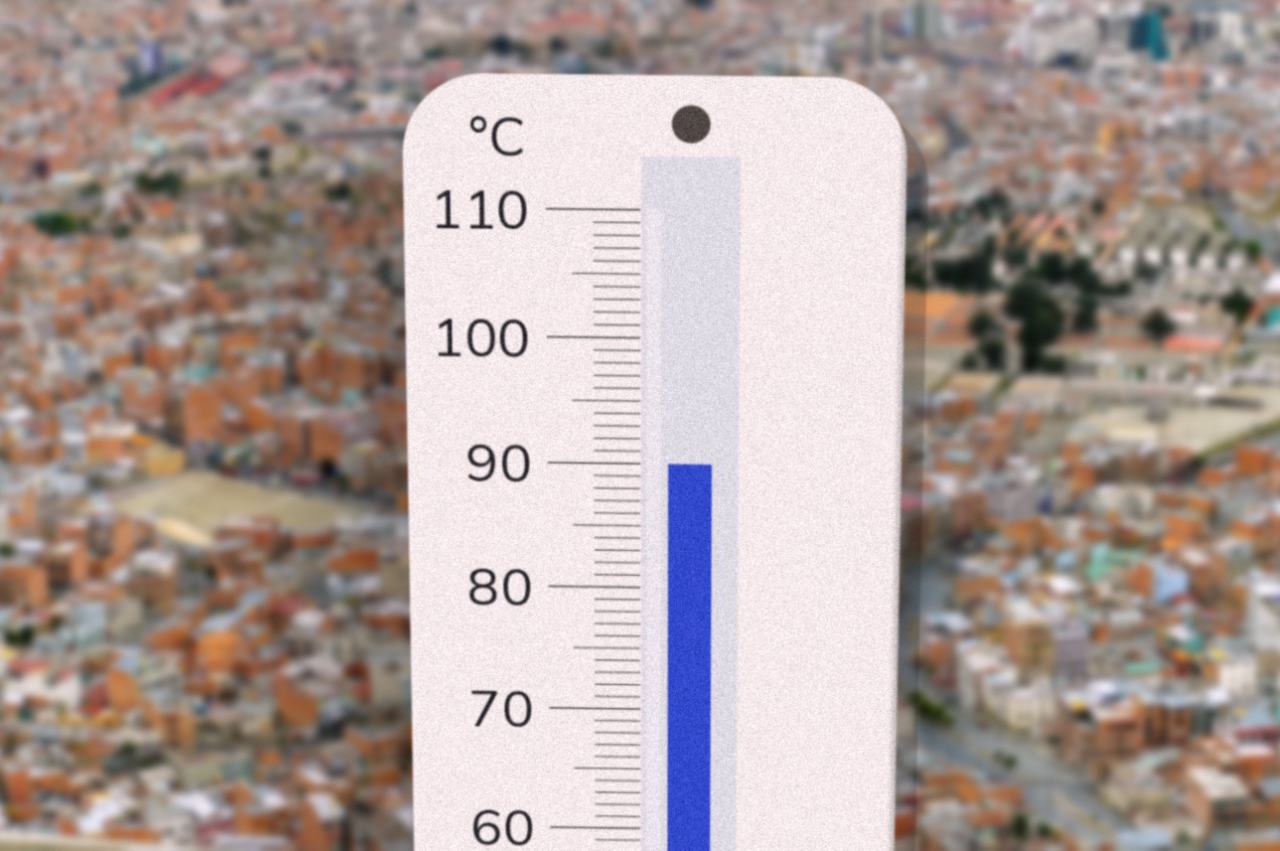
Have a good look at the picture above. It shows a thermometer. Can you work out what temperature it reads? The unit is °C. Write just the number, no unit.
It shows 90
